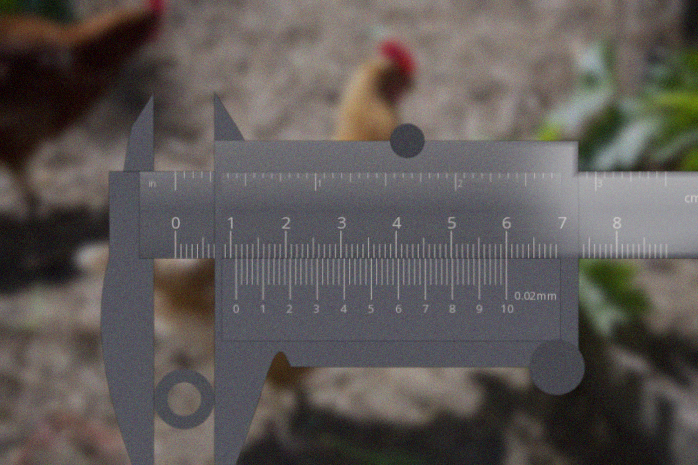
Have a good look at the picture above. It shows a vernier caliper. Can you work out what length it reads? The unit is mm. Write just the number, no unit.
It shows 11.0
